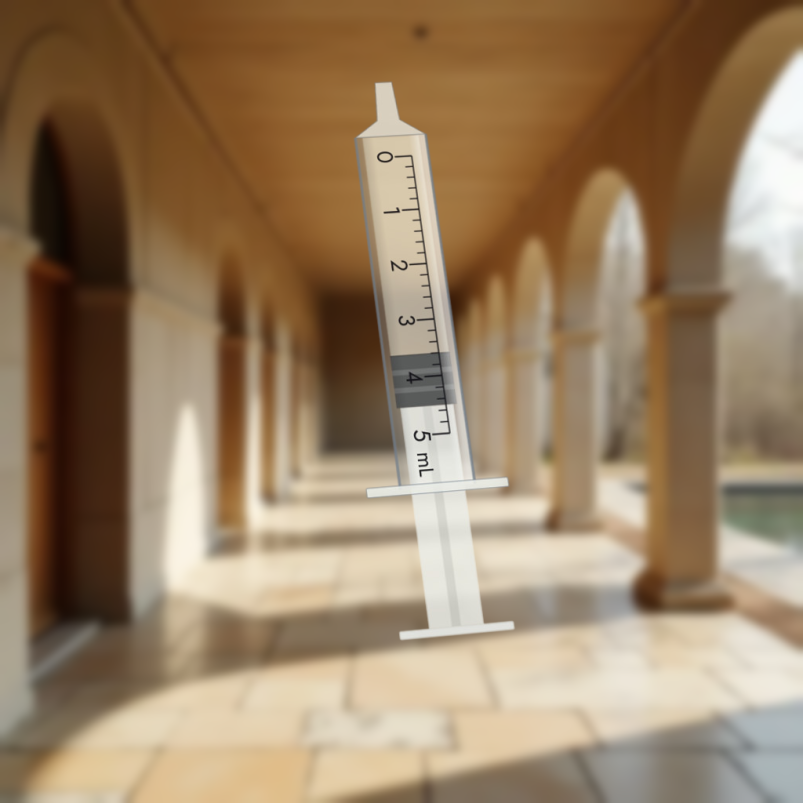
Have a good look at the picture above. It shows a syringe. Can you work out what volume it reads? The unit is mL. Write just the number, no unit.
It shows 3.6
